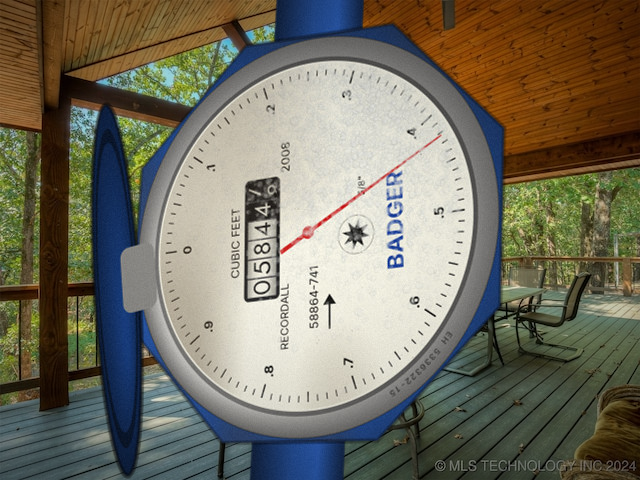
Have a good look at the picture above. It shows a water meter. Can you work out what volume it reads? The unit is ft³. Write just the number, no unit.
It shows 58447.42
